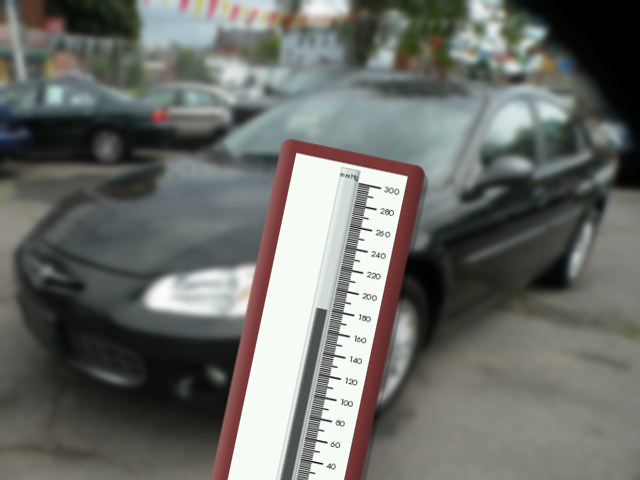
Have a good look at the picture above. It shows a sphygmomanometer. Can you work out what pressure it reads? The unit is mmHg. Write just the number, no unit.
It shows 180
